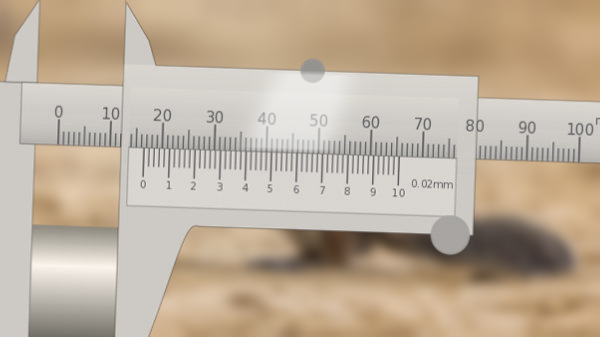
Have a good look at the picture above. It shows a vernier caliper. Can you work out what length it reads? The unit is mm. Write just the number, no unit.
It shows 16.5
